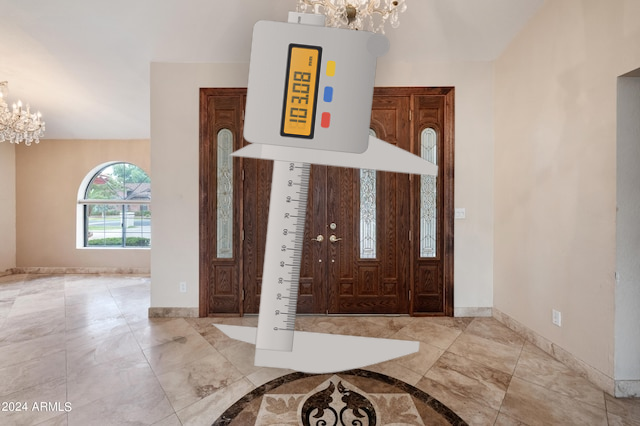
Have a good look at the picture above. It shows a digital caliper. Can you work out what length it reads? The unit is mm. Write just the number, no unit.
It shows 103.08
